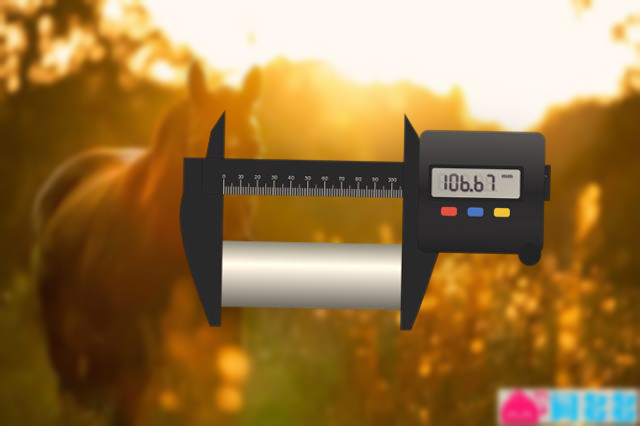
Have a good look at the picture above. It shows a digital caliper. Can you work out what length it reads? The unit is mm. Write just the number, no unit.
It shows 106.67
